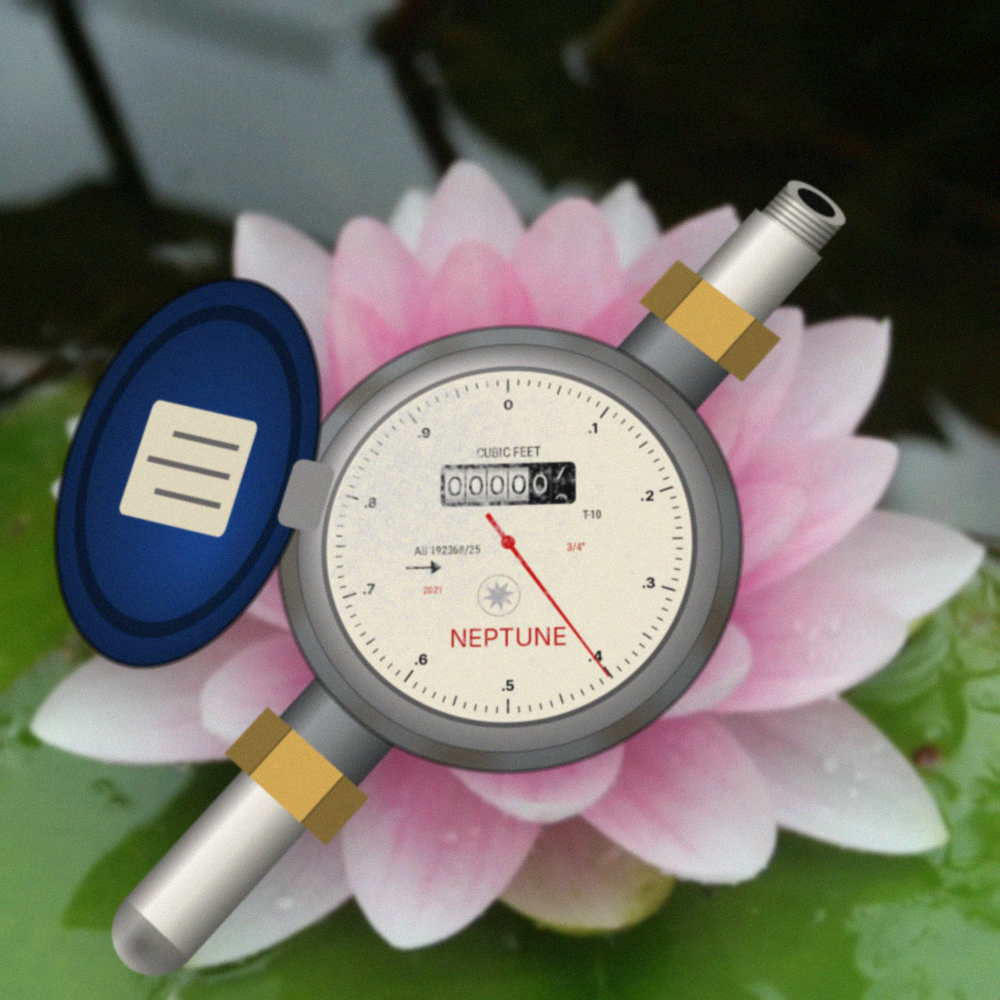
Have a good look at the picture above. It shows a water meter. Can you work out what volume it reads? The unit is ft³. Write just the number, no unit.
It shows 7.40
